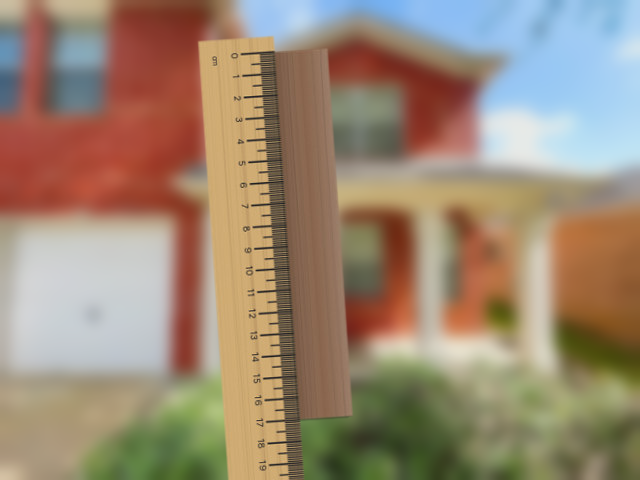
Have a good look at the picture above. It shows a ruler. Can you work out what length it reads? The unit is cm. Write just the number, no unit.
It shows 17
